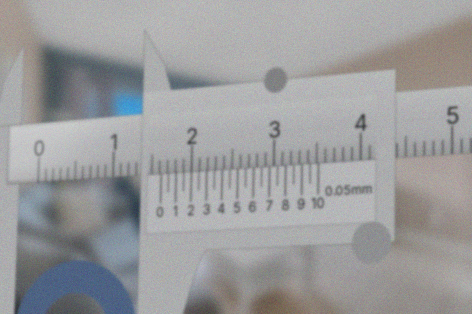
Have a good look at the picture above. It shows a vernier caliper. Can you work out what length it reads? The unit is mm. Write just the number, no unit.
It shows 16.2
